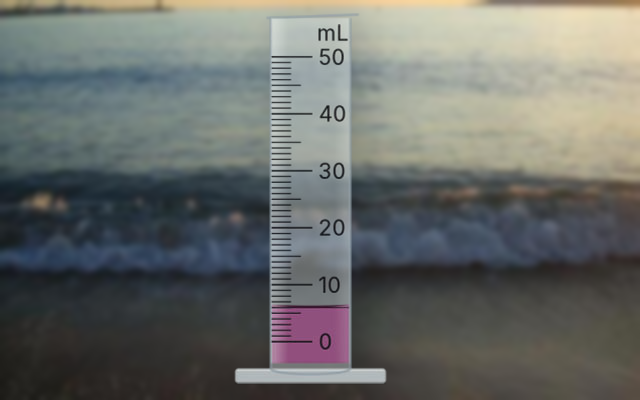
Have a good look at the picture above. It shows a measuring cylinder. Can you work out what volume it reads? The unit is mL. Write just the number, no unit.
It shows 6
